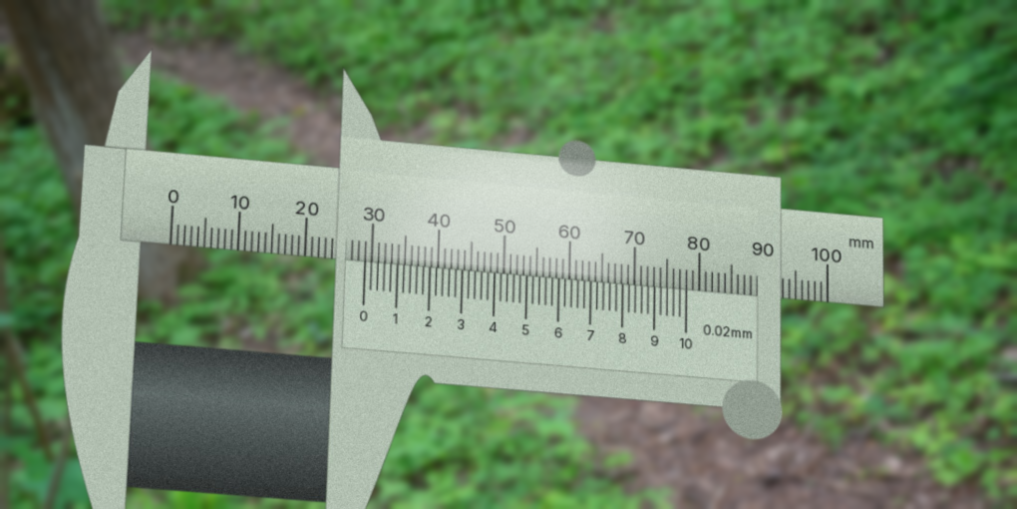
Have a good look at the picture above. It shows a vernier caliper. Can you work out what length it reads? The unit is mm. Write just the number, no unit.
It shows 29.0
